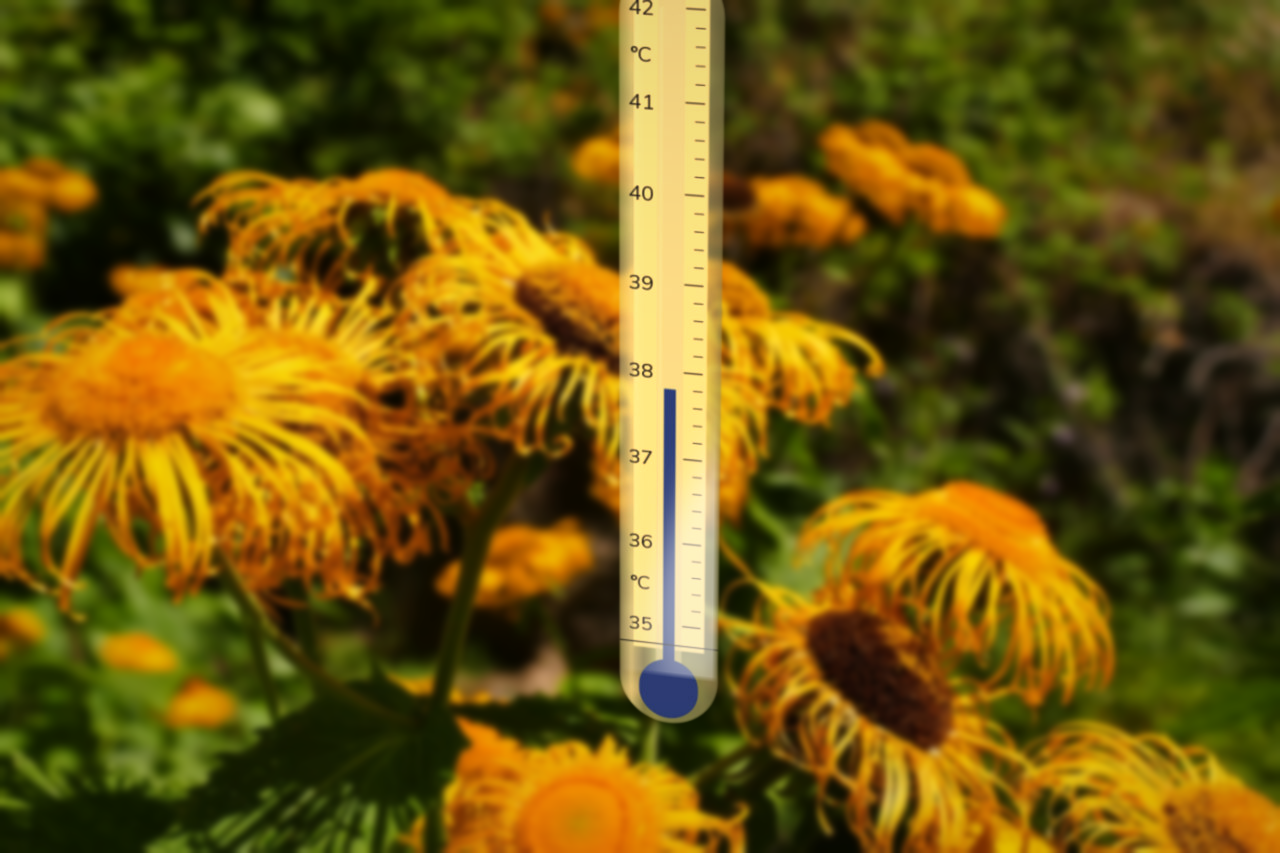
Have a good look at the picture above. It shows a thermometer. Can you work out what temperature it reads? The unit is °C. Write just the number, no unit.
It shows 37.8
